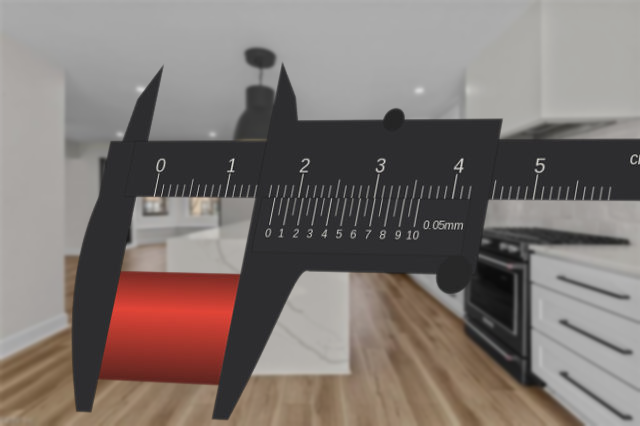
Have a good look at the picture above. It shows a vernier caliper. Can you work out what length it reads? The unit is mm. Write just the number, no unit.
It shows 16.8
